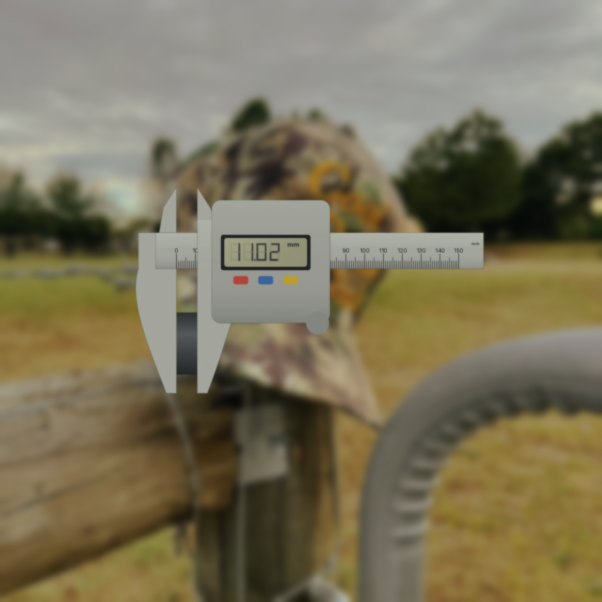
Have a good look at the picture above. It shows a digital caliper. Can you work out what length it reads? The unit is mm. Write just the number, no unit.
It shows 11.02
